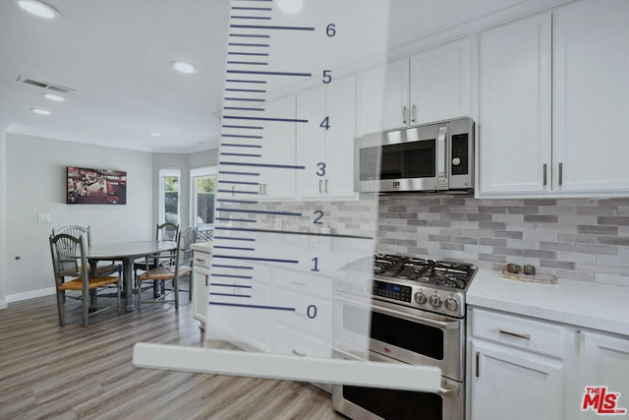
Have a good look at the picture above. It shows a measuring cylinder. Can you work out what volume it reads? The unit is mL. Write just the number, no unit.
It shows 1.6
